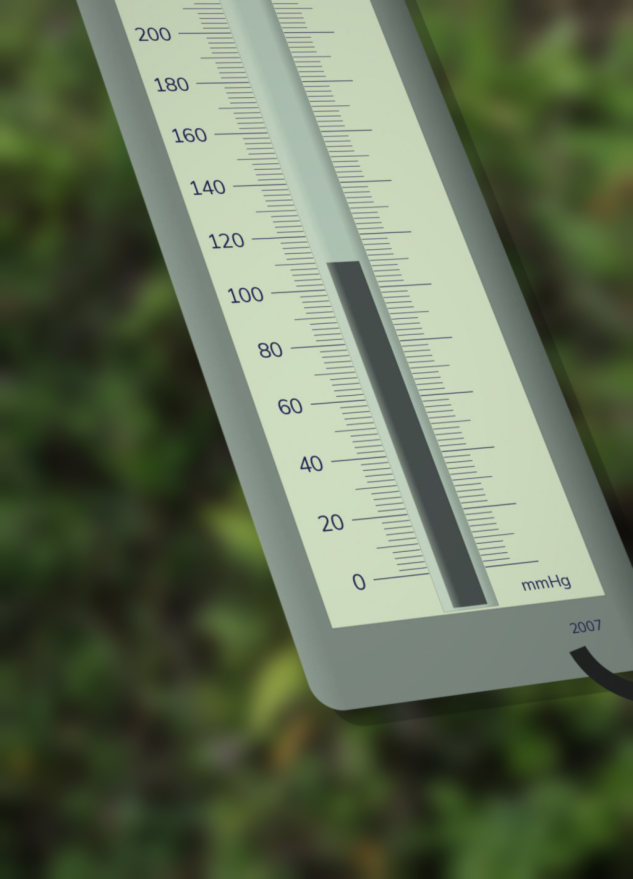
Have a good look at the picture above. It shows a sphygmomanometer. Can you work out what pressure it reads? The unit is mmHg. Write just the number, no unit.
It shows 110
